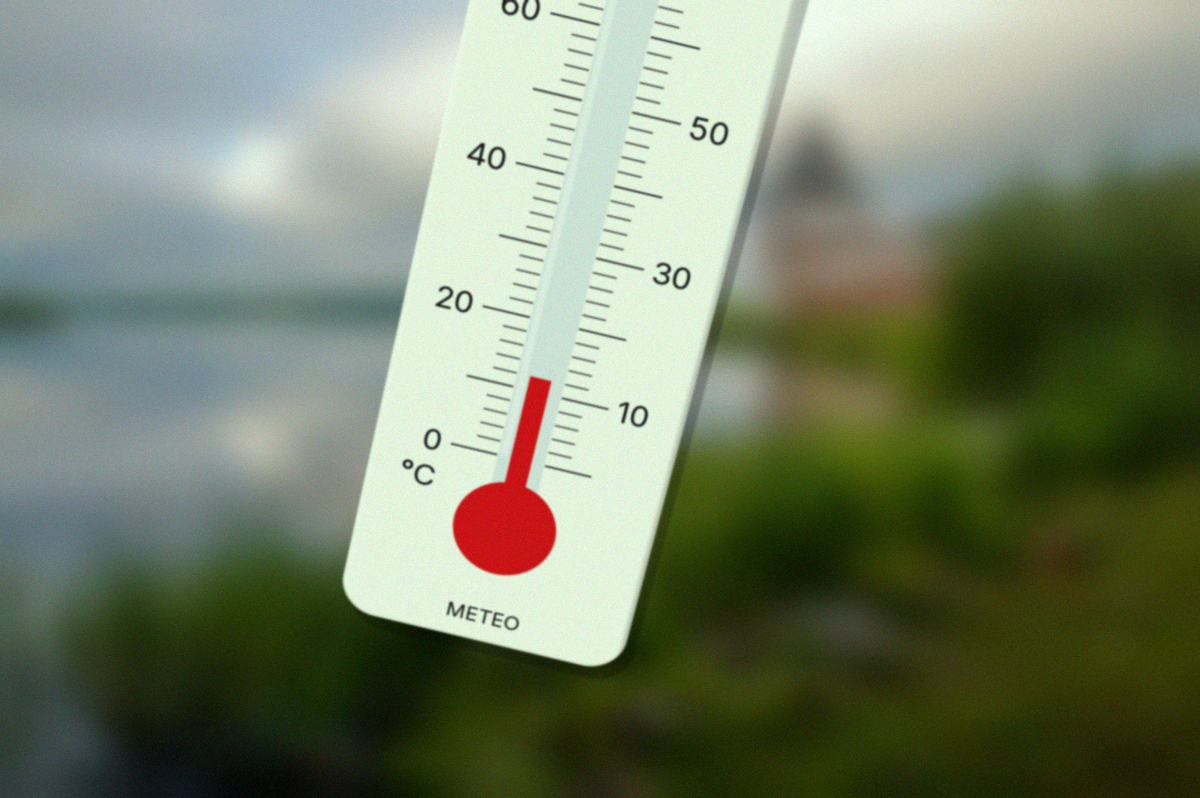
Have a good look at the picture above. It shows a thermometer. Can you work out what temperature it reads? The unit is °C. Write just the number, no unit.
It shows 12
